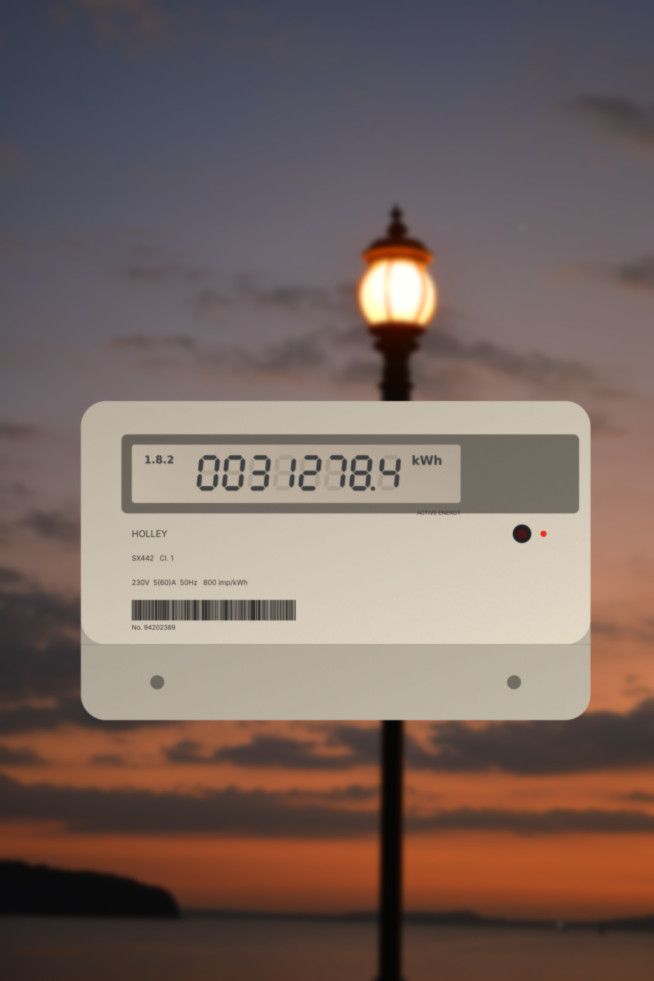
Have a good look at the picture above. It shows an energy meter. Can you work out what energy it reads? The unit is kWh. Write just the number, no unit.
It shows 31278.4
